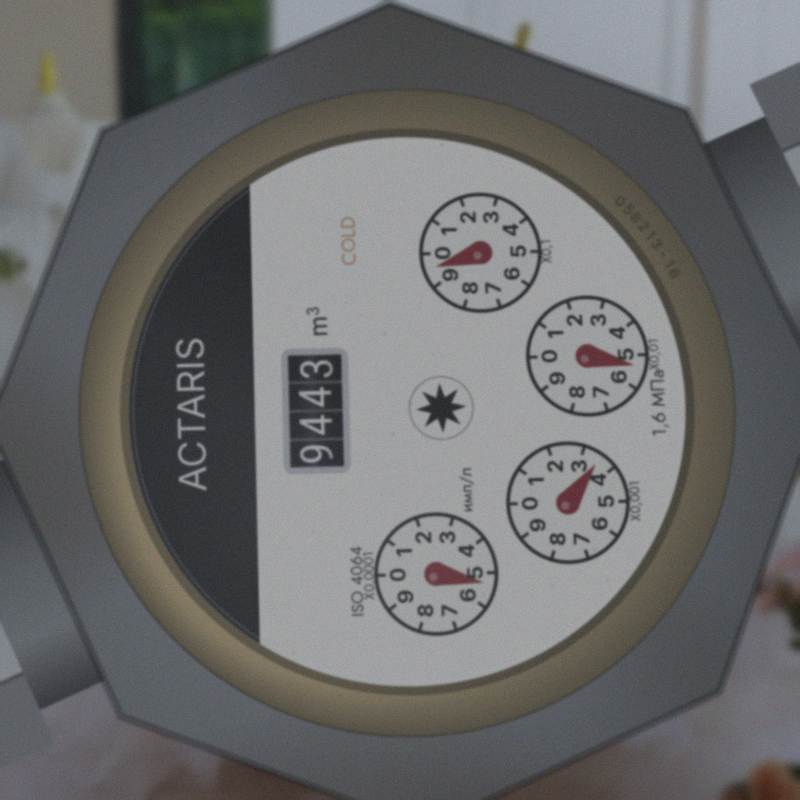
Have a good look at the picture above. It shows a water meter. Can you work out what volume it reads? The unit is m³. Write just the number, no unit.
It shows 9442.9535
